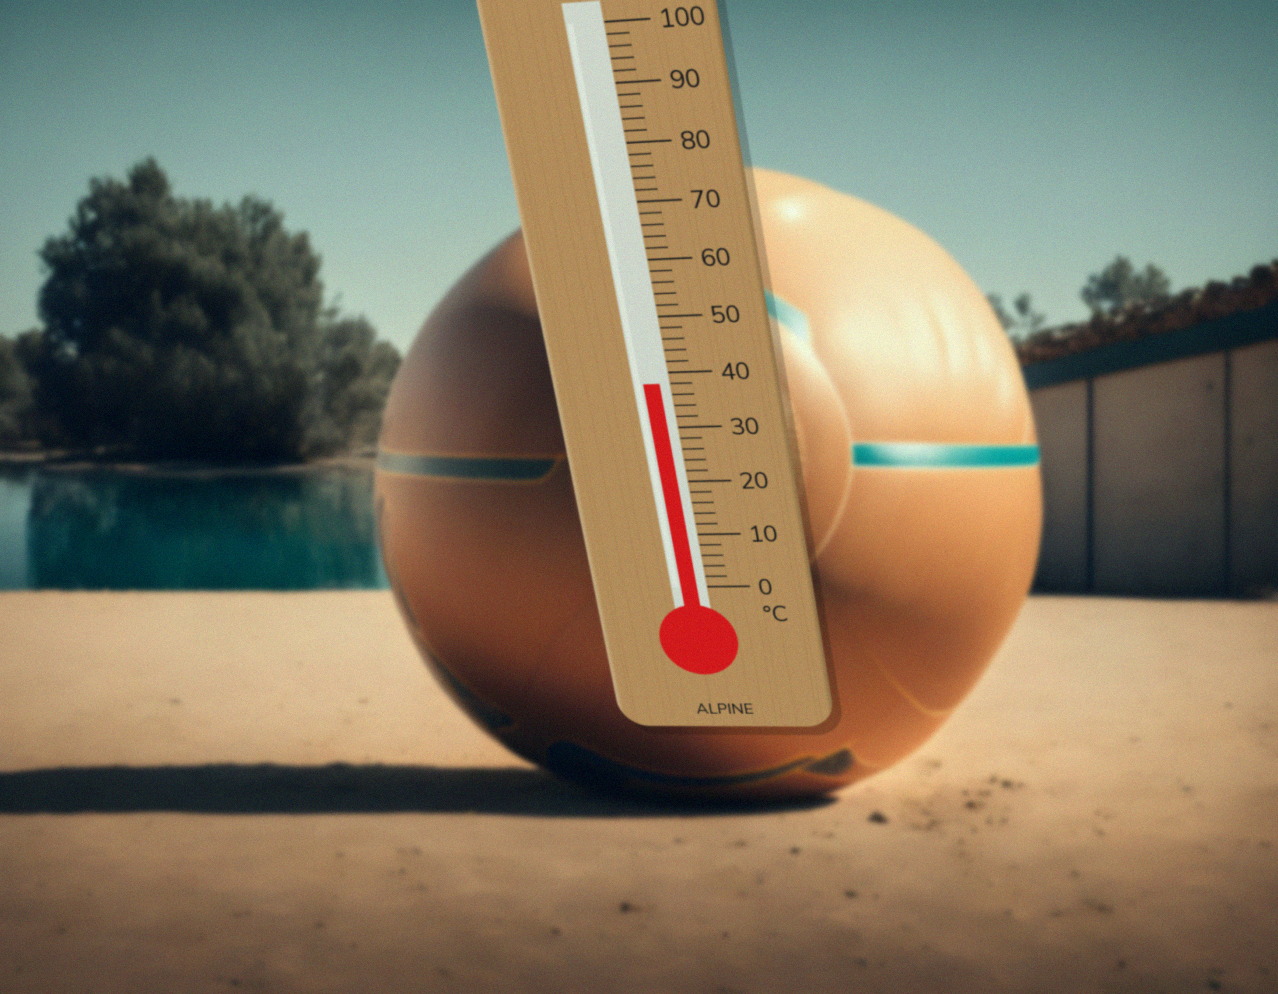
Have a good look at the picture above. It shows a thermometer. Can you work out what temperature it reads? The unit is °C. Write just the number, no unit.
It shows 38
